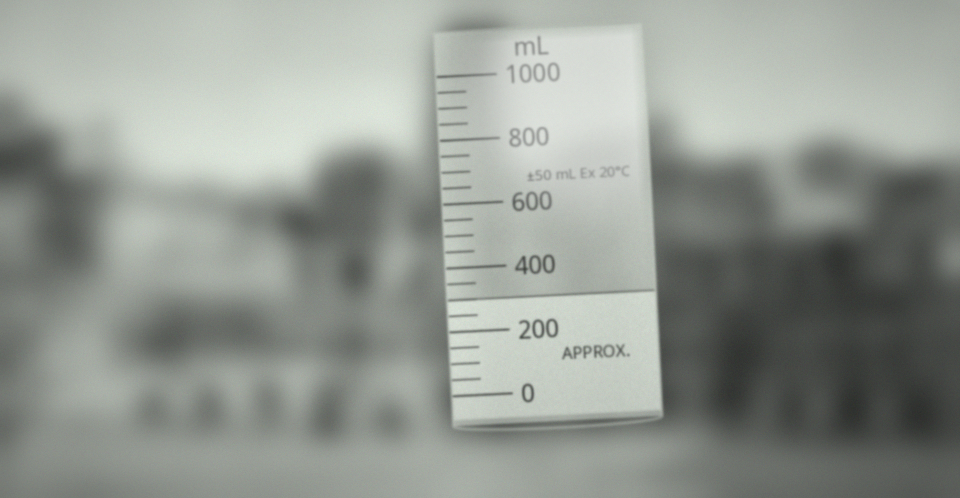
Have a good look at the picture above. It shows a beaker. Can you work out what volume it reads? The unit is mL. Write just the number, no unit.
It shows 300
